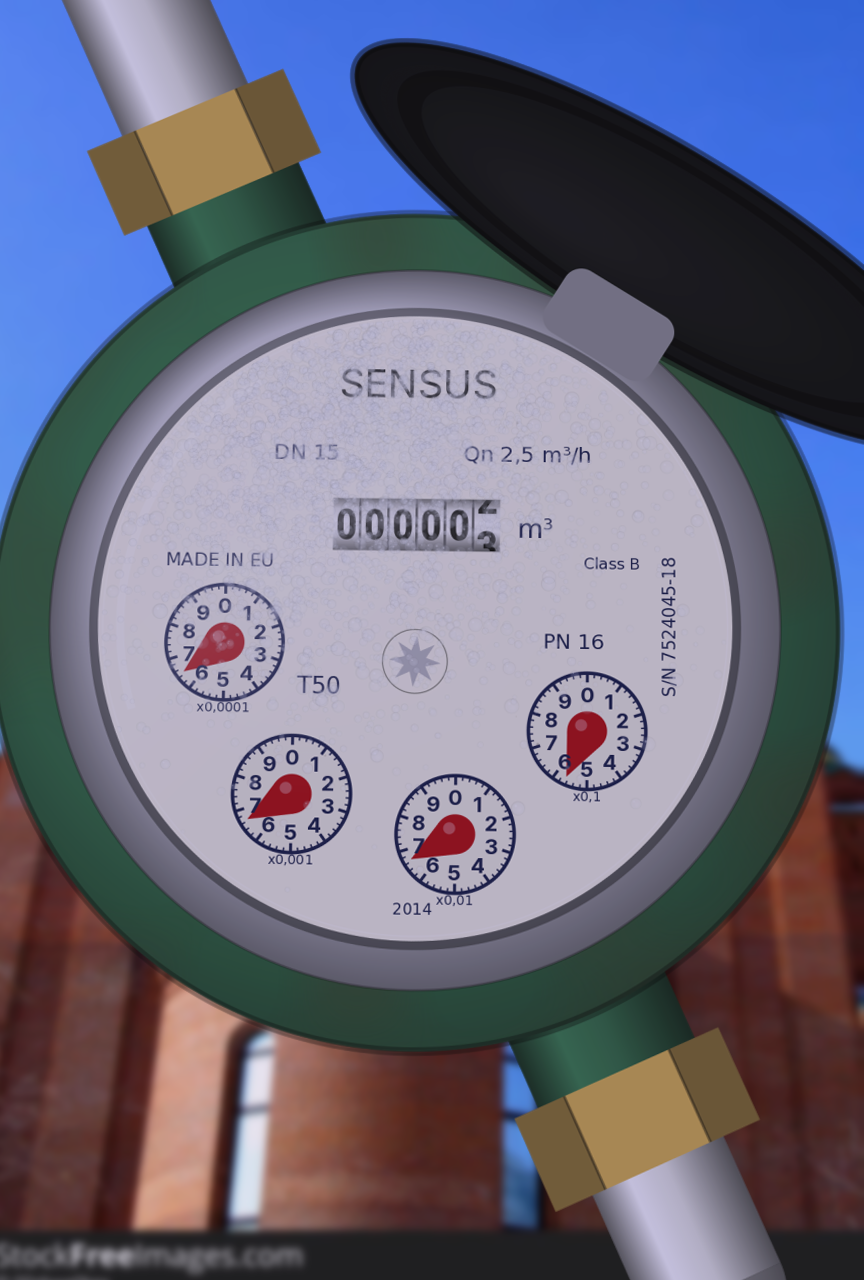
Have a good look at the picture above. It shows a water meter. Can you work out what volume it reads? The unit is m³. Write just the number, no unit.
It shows 2.5666
